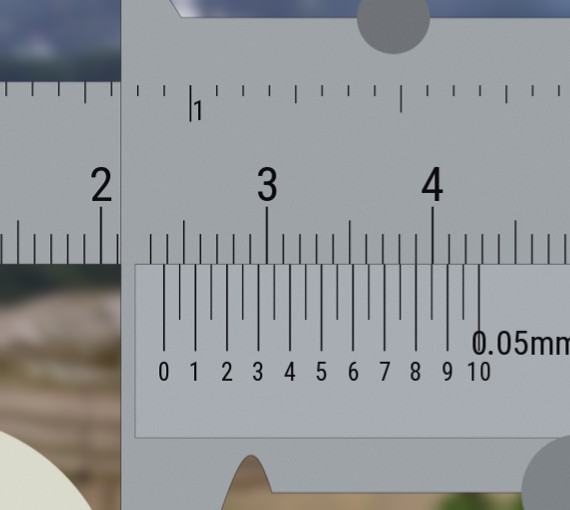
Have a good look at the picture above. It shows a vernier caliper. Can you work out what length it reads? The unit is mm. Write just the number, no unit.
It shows 23.8
